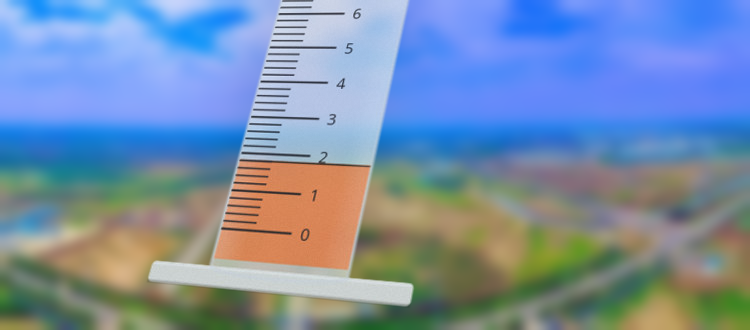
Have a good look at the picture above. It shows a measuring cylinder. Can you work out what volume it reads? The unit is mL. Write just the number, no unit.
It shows 1.8
